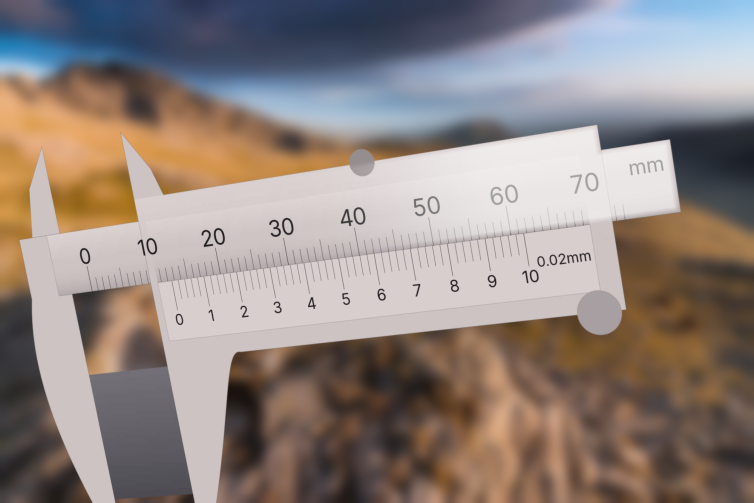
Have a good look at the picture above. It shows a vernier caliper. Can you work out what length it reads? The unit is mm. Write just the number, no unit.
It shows 12.6
